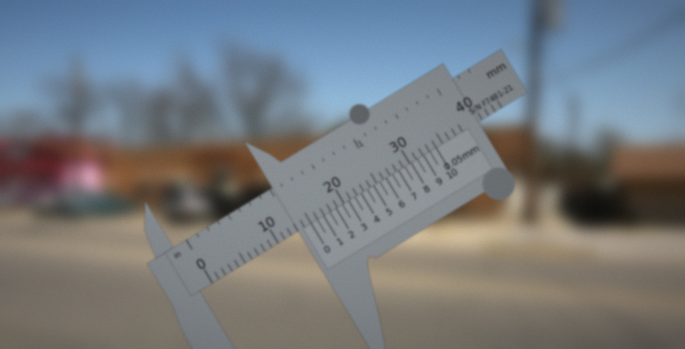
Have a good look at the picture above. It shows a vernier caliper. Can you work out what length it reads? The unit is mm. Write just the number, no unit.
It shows 15.0
